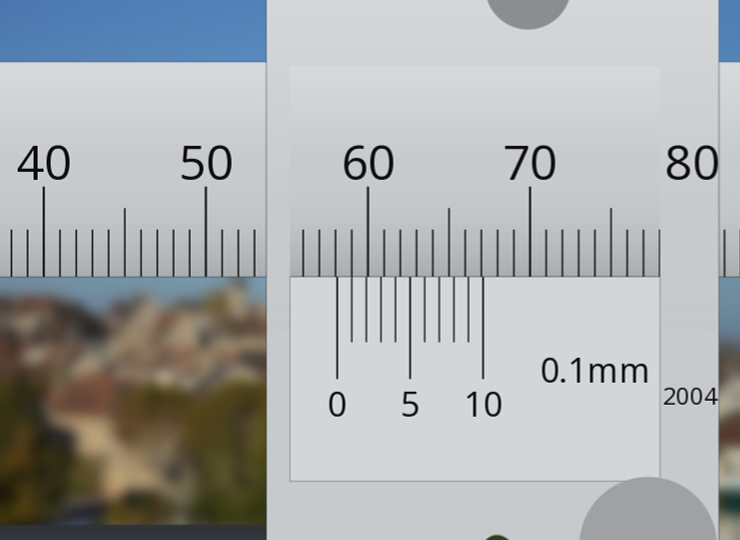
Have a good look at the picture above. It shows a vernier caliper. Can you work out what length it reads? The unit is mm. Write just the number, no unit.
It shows 58.1
